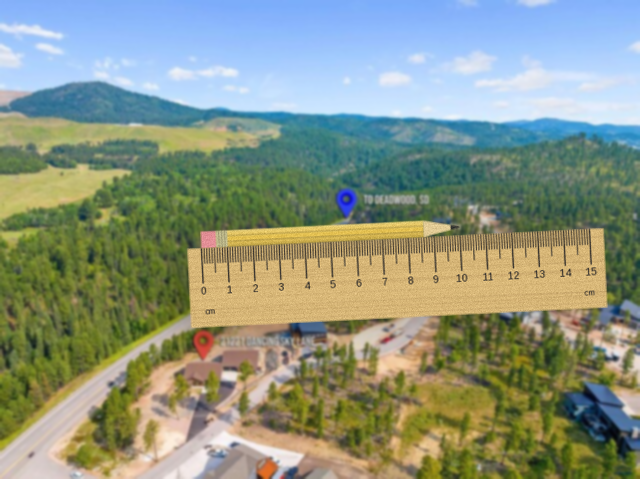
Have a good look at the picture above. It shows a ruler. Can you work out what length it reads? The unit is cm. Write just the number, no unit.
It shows 10
